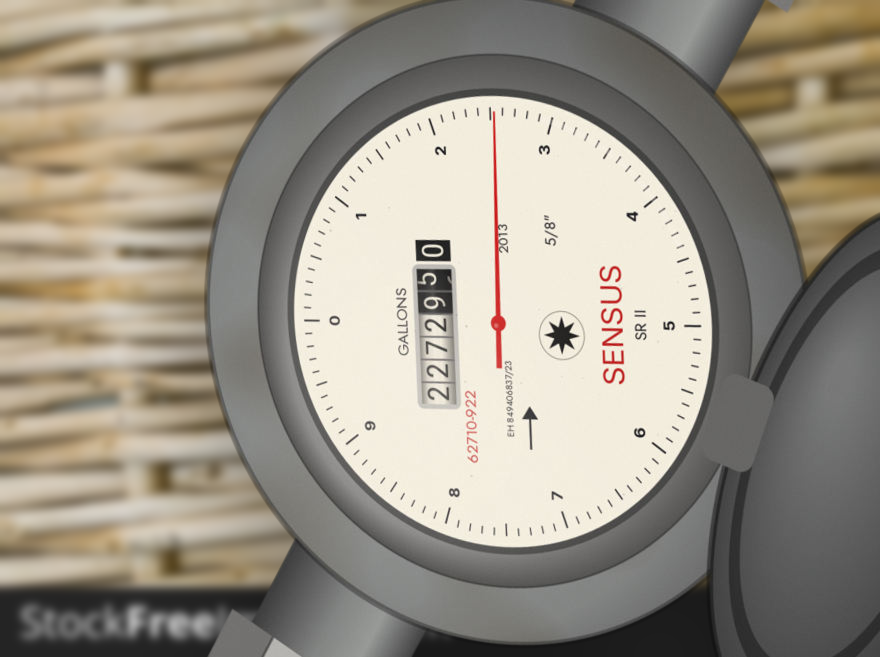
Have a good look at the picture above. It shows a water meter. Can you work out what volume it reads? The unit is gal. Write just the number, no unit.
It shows 2272952.5
